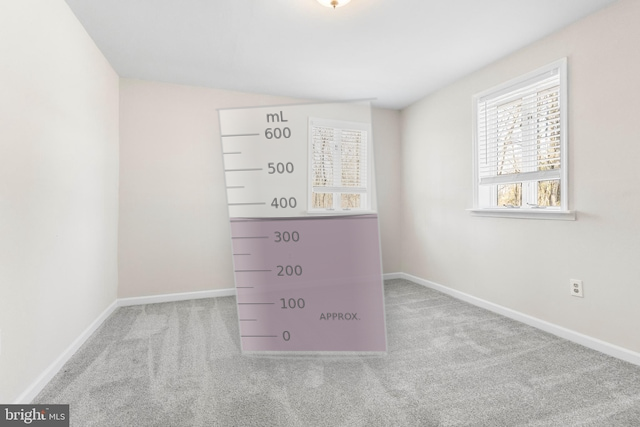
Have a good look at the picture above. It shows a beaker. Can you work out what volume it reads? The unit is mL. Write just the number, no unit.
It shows 350
